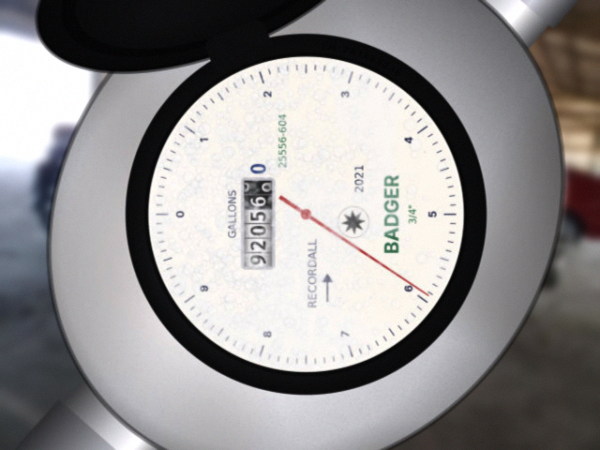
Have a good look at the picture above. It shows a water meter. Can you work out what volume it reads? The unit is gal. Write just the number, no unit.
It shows 9205685.9
